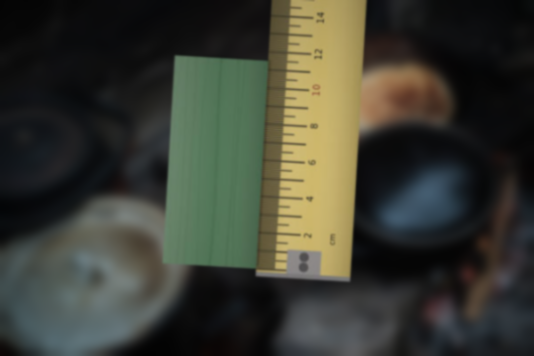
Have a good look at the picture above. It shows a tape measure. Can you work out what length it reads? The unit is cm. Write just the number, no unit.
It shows 11.5
